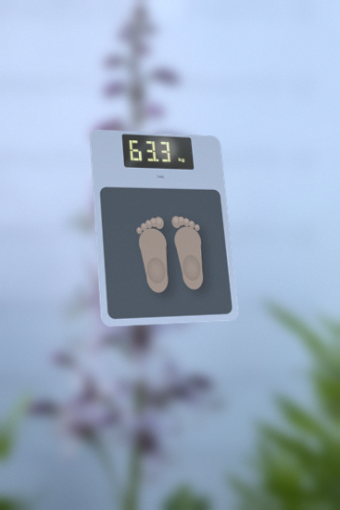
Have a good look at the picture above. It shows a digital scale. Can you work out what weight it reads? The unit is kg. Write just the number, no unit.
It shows 63.3
